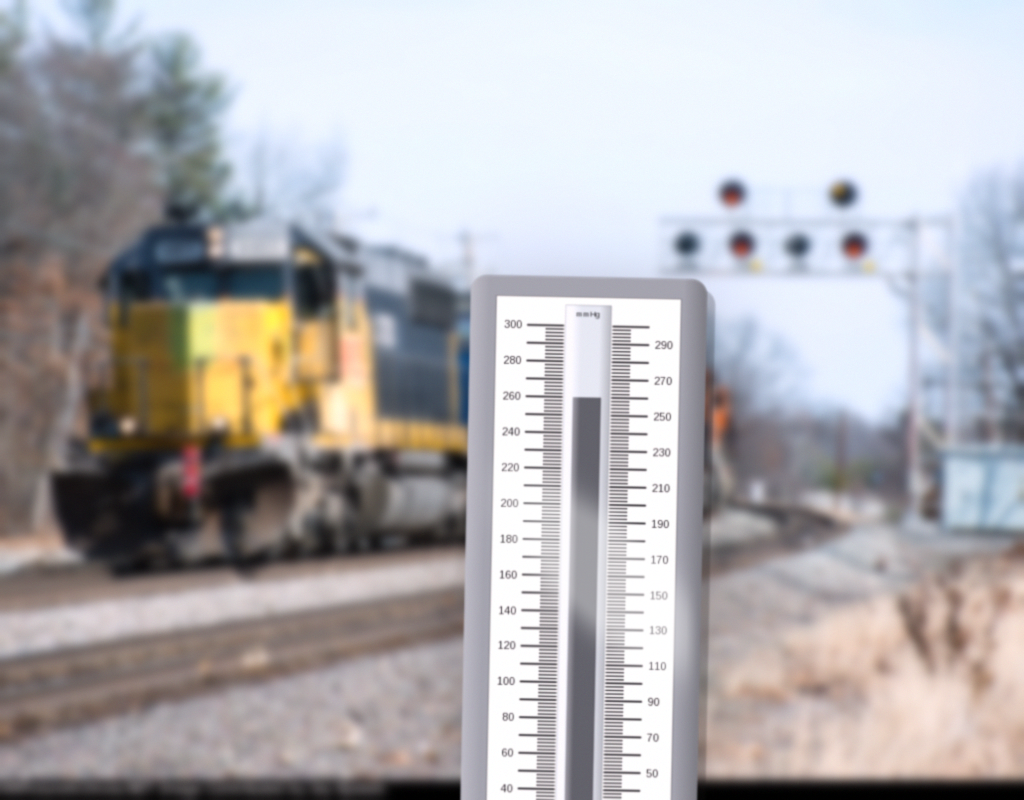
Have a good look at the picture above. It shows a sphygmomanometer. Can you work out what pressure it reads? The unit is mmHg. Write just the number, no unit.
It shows 260
